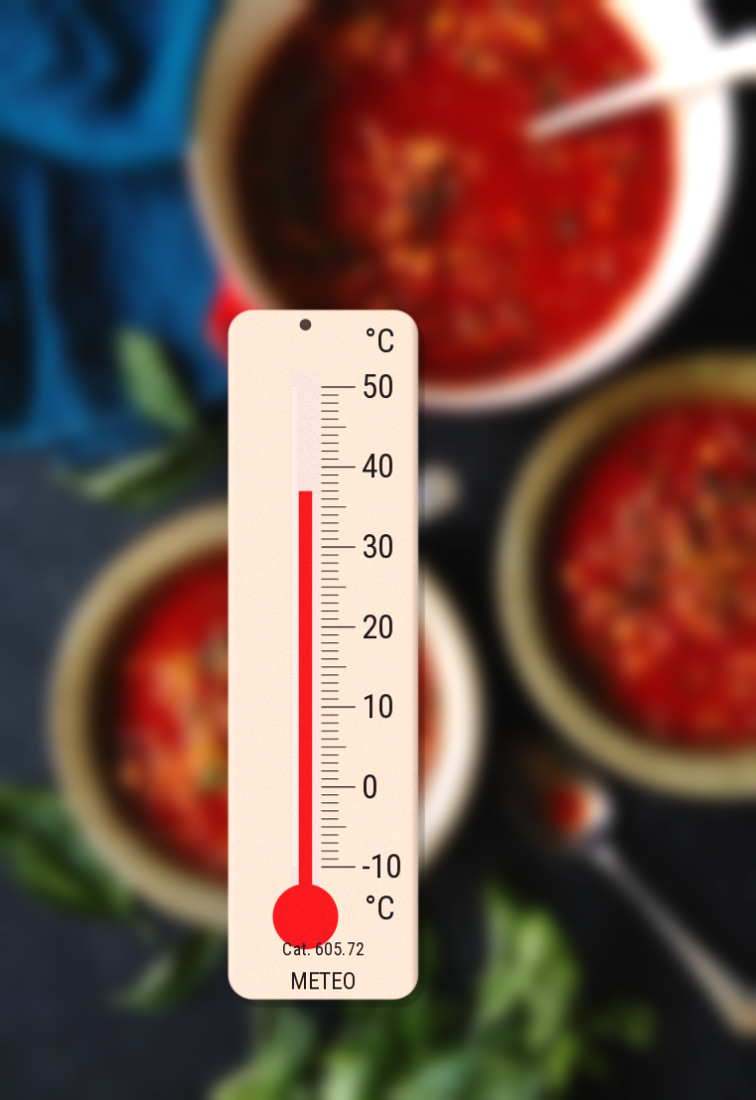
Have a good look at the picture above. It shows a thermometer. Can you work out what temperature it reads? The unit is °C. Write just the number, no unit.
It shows 37
